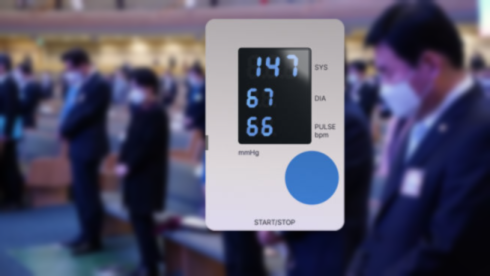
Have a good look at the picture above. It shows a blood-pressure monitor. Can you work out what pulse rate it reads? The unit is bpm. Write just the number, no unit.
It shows 66
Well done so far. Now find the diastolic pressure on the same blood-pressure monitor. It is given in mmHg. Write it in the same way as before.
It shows 67
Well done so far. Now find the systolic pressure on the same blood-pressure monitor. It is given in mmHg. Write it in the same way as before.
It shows 147
